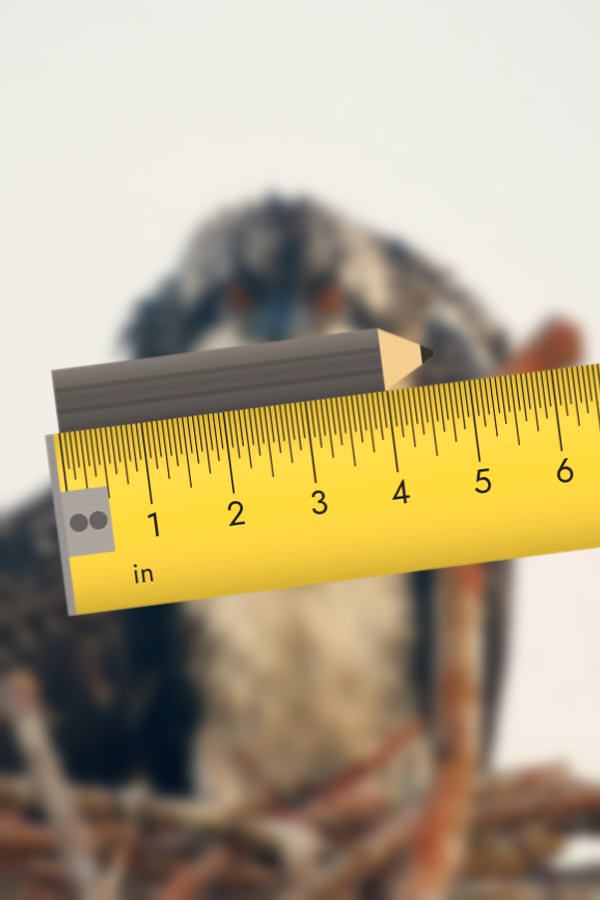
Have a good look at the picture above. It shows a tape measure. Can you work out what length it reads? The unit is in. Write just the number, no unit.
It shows 4.625
